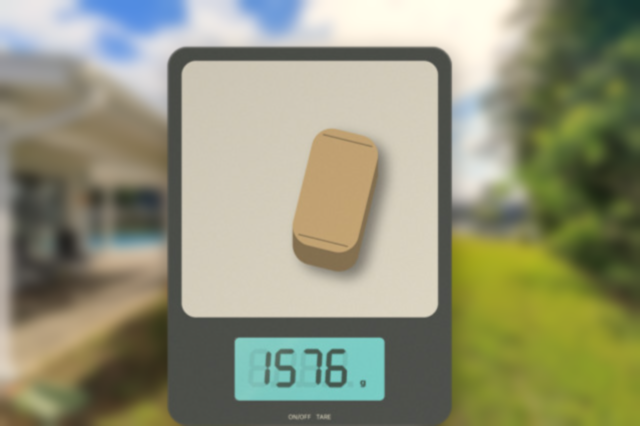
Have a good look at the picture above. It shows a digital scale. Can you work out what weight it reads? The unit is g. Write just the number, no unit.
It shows 1576
